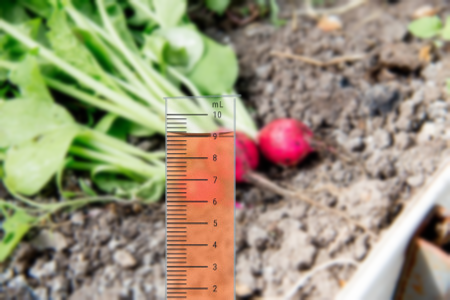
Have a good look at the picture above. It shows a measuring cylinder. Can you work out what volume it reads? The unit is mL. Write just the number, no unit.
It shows 9
